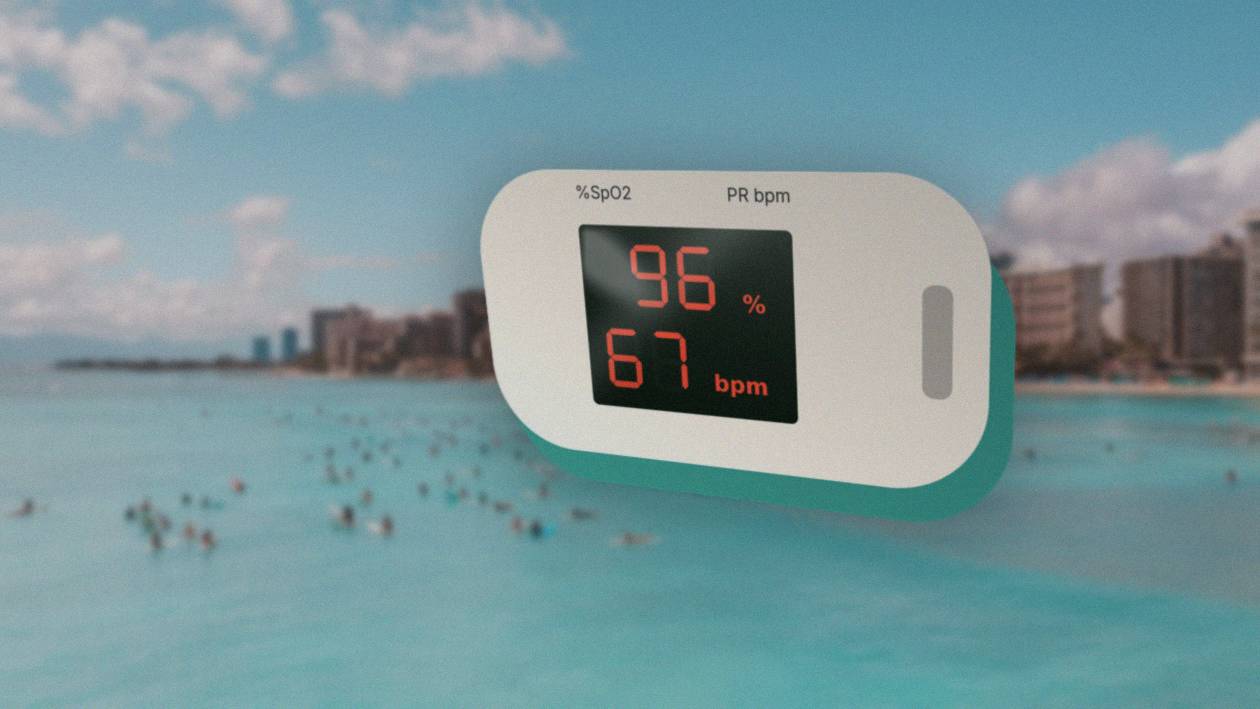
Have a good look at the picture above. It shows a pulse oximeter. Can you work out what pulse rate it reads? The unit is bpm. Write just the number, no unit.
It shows 67
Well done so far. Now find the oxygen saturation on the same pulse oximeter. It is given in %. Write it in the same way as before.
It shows 96
